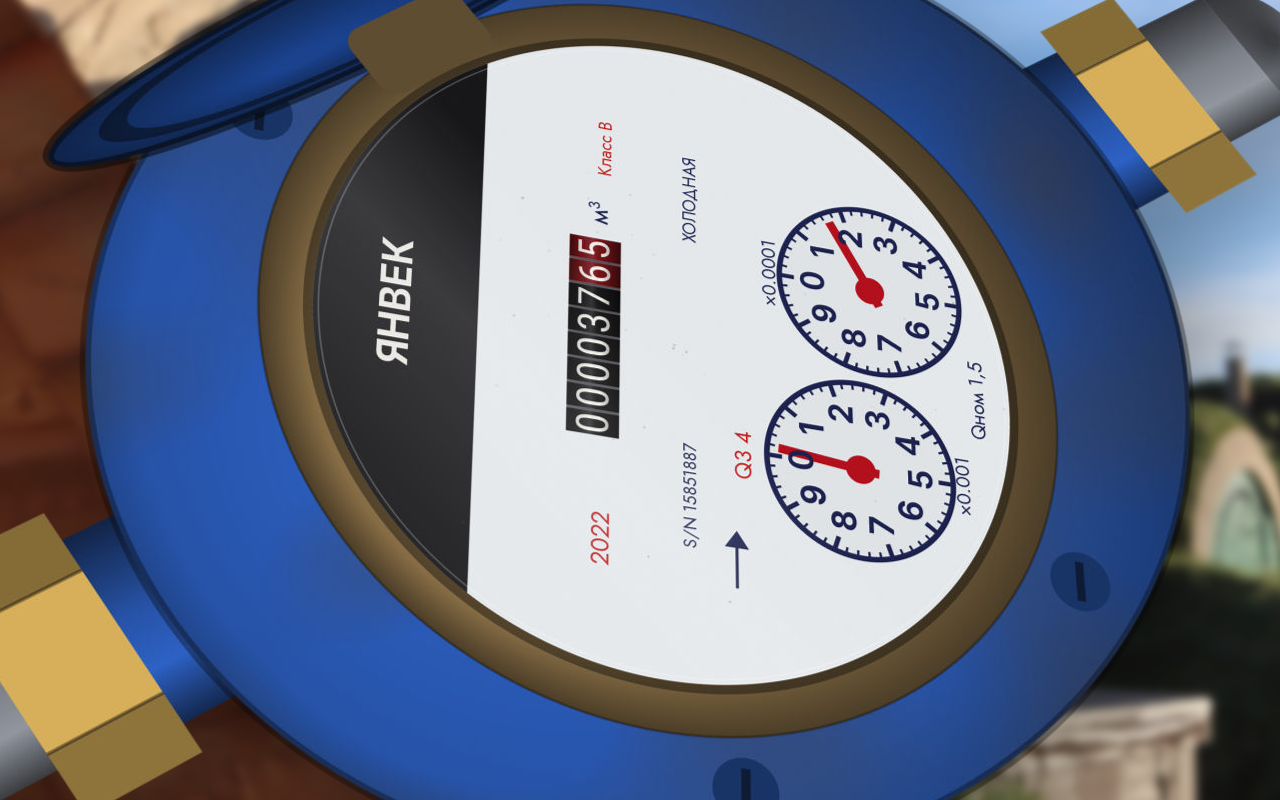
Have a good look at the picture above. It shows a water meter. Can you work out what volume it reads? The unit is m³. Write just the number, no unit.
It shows 37.6501
